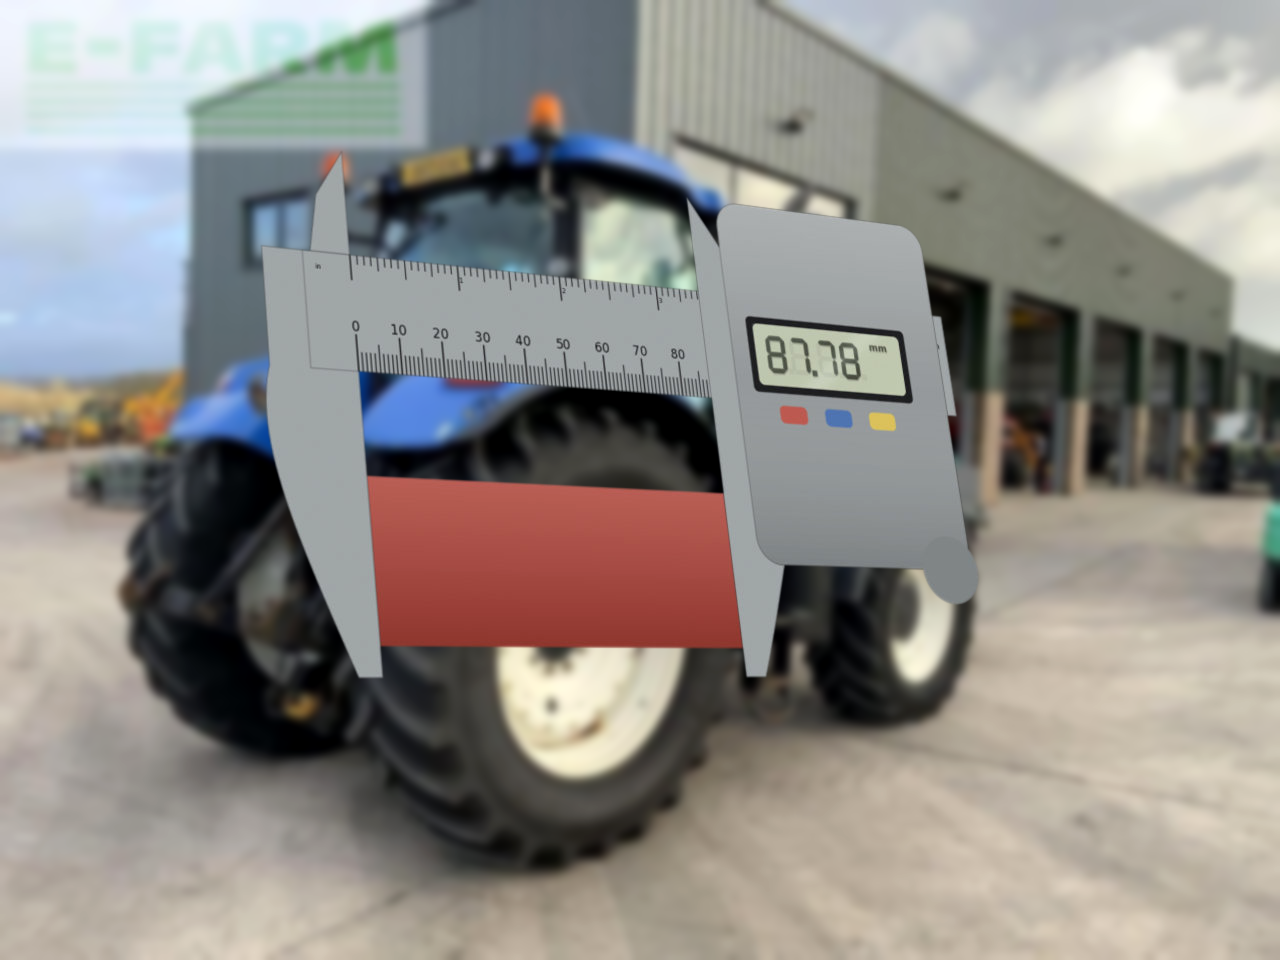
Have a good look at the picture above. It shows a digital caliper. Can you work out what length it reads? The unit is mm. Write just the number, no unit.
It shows 87.78
